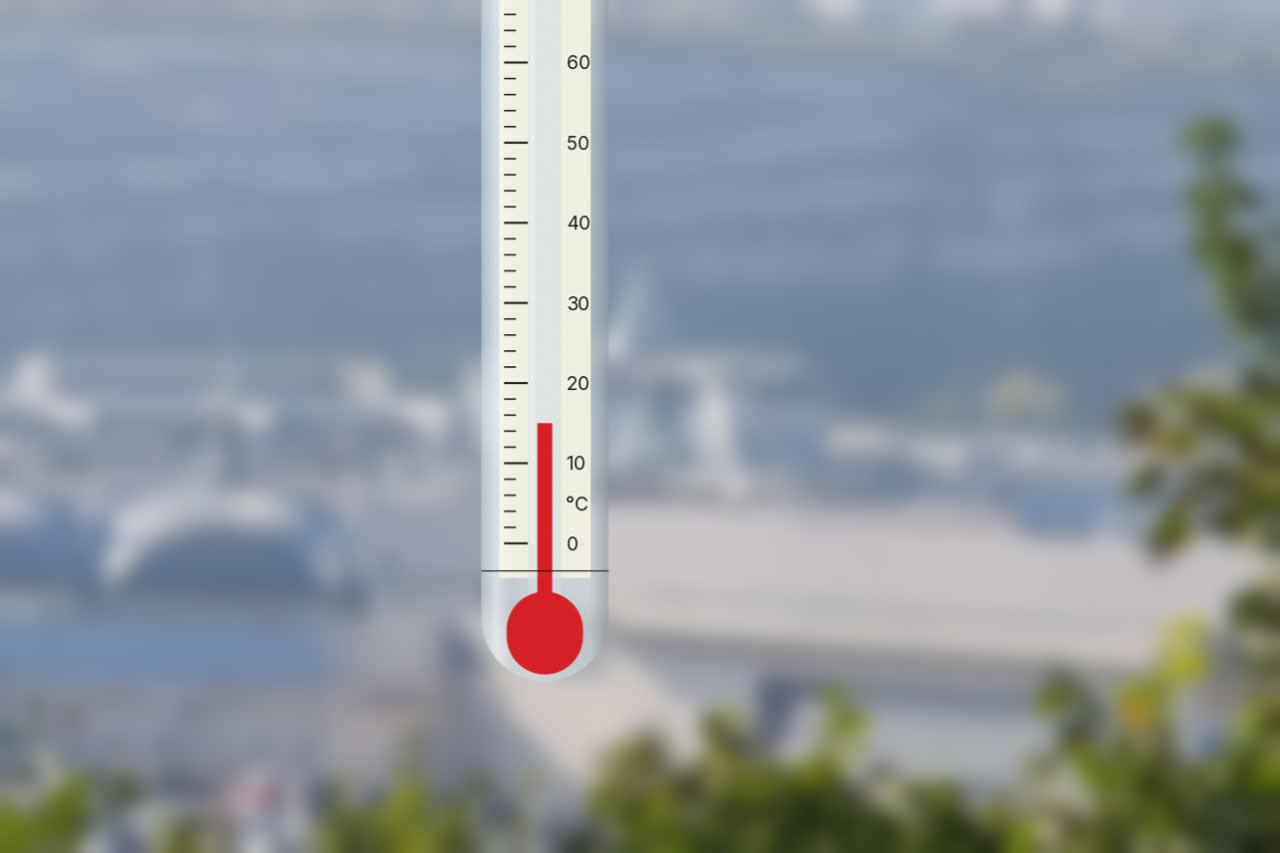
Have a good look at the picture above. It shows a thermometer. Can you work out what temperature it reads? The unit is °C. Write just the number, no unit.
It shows 15
